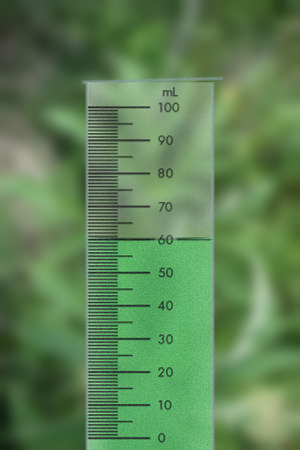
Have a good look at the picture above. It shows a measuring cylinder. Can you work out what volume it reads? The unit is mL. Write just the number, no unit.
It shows 60
